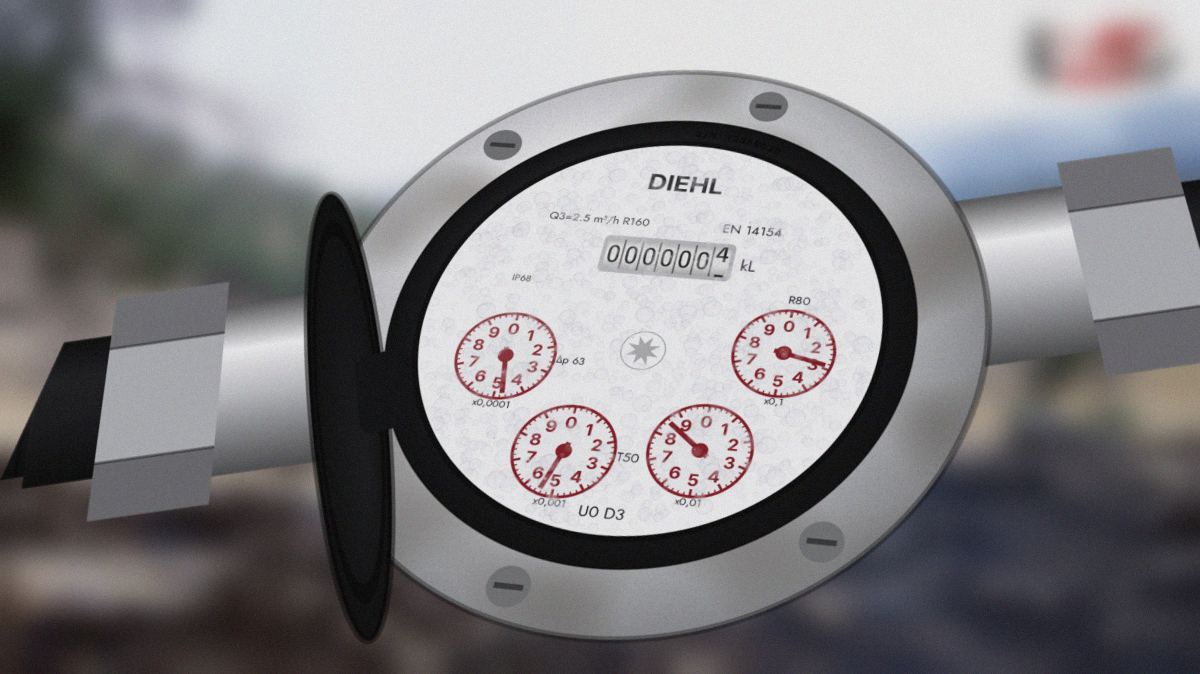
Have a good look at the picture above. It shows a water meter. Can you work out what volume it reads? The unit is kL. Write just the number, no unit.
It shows 4.2854
